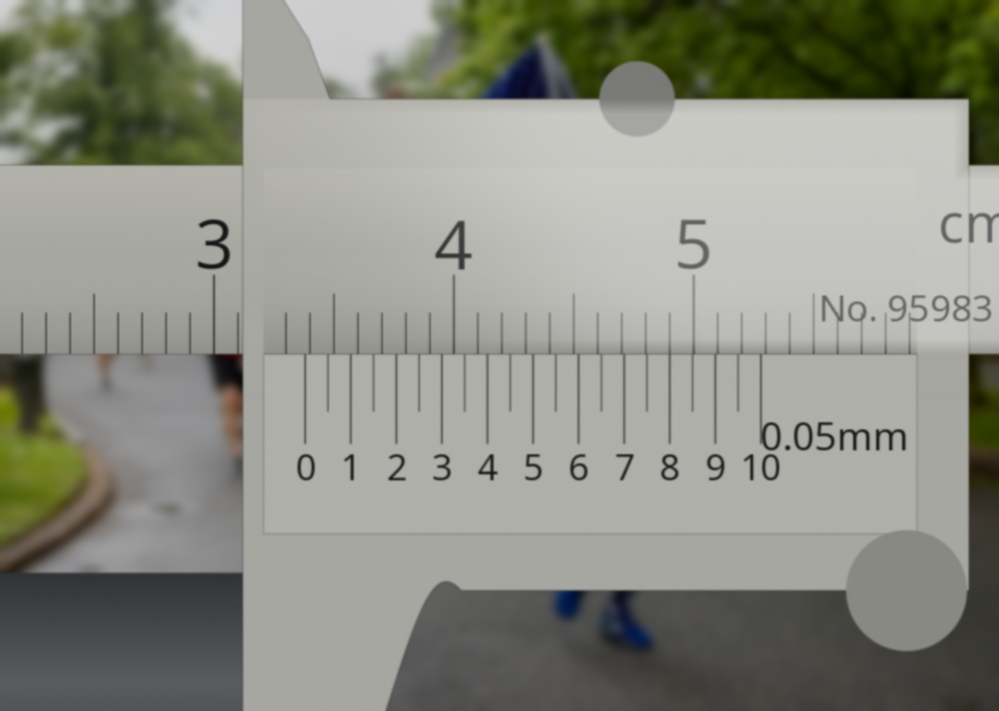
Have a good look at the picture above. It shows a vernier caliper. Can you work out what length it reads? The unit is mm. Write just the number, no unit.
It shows 33.8
